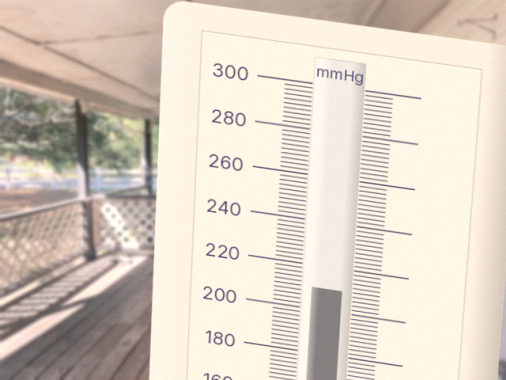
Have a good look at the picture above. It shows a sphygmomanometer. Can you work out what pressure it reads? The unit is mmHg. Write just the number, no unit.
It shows 210
